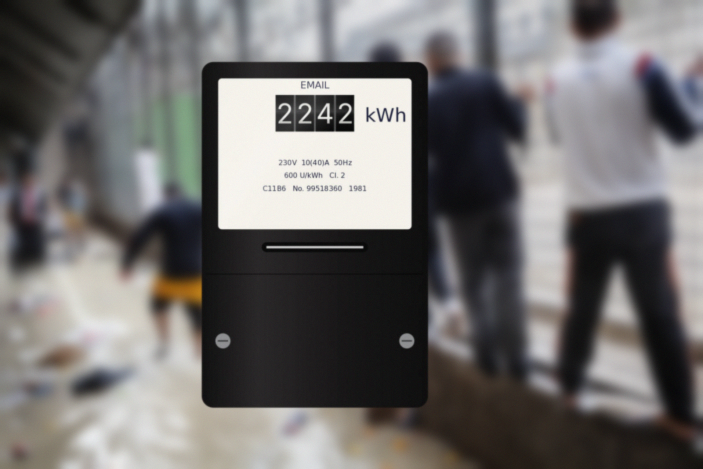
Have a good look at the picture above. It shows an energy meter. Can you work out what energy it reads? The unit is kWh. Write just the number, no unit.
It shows 2242
